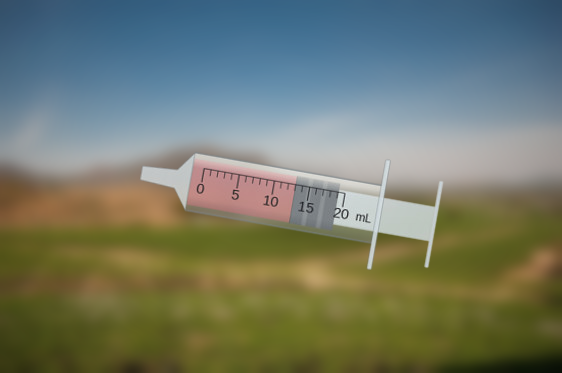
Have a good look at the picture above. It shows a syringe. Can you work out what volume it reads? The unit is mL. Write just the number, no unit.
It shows 13
